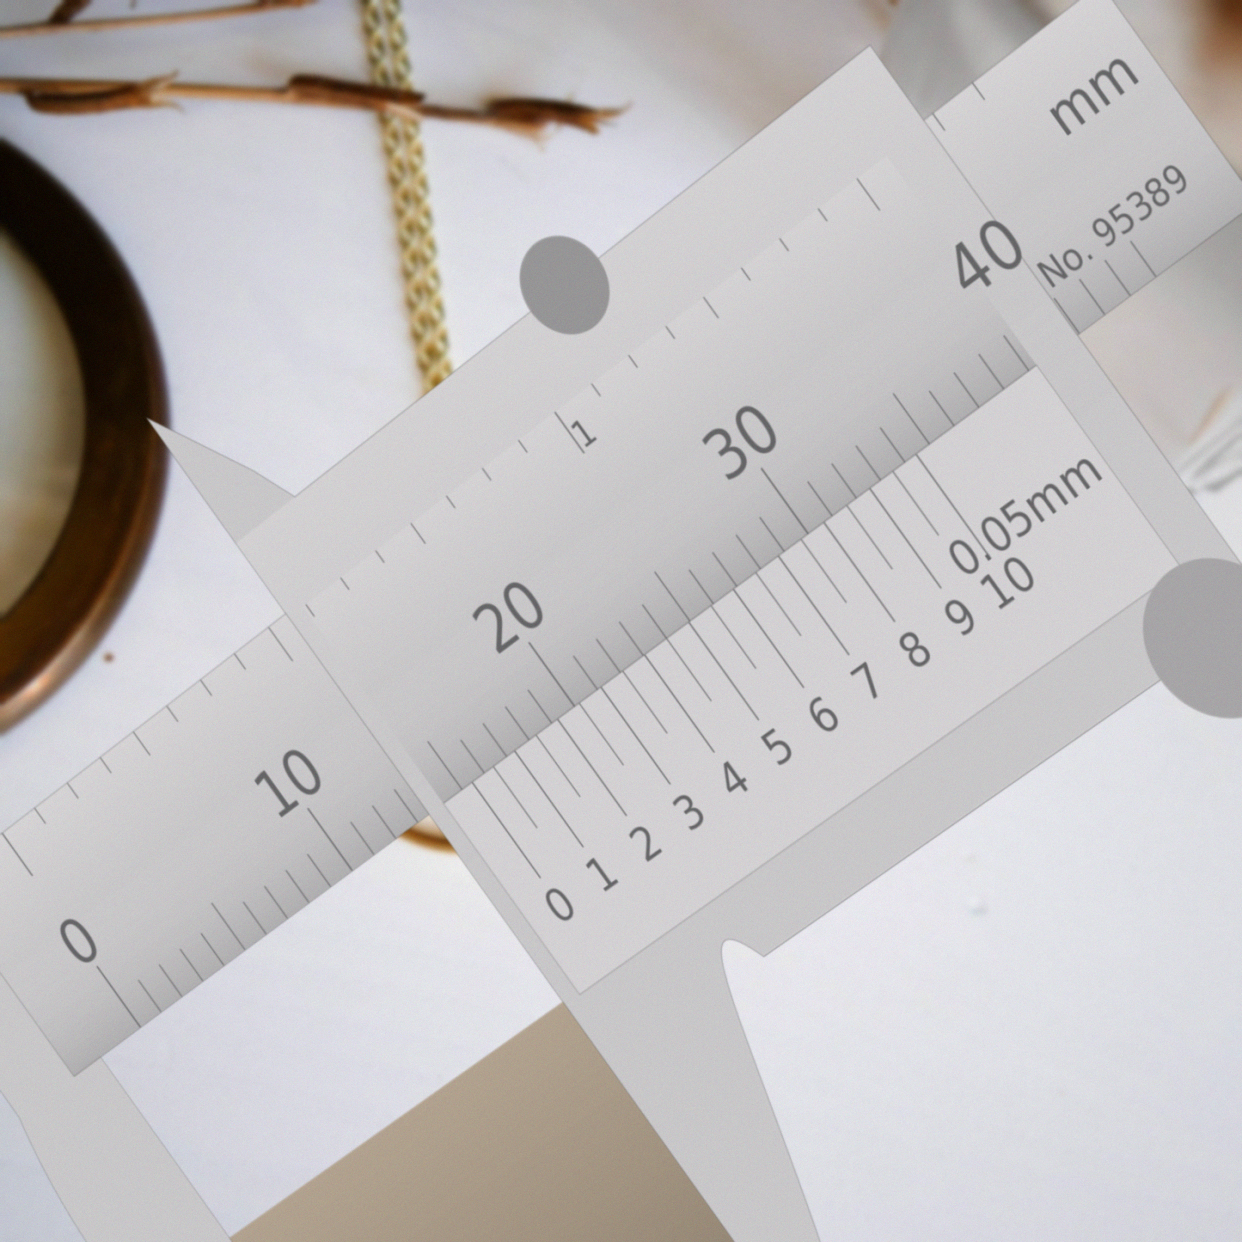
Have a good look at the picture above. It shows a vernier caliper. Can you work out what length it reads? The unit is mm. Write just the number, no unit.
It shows 15.45
